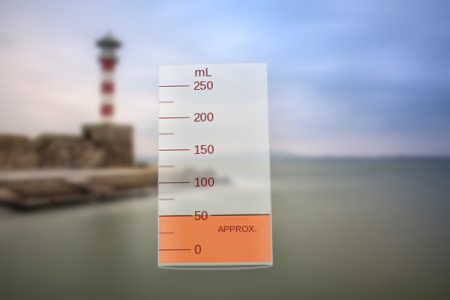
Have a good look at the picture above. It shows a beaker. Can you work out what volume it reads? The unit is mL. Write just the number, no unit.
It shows 50
